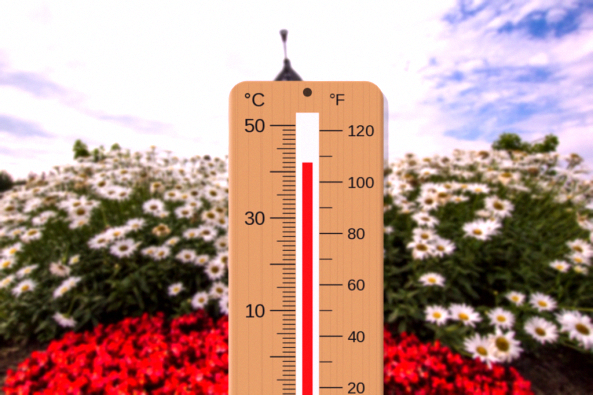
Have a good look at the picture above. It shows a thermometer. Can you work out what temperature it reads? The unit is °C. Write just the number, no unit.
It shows 42
